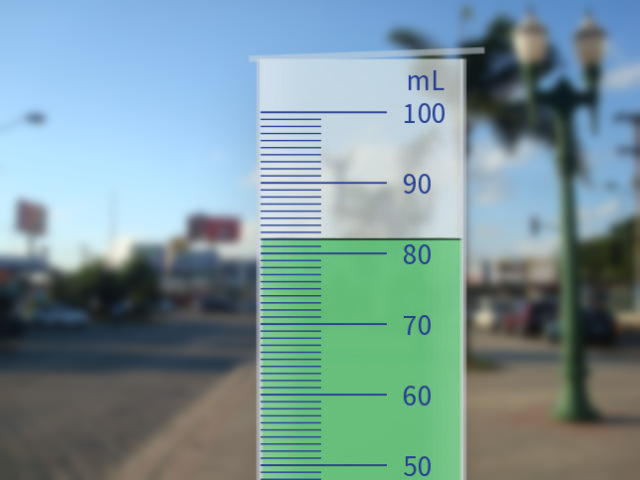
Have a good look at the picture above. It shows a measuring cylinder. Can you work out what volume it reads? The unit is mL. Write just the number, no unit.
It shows 82
